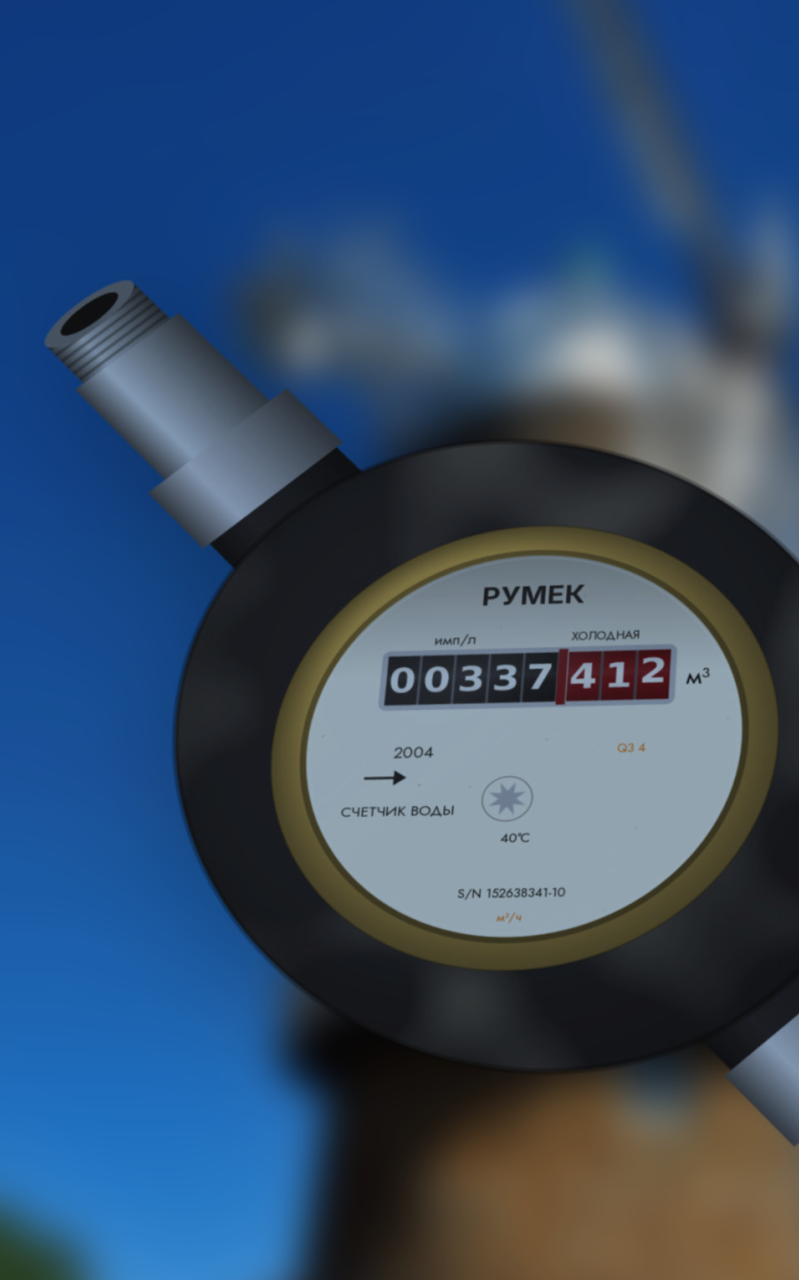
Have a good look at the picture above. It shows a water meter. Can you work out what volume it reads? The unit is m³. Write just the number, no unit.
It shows 337.412
